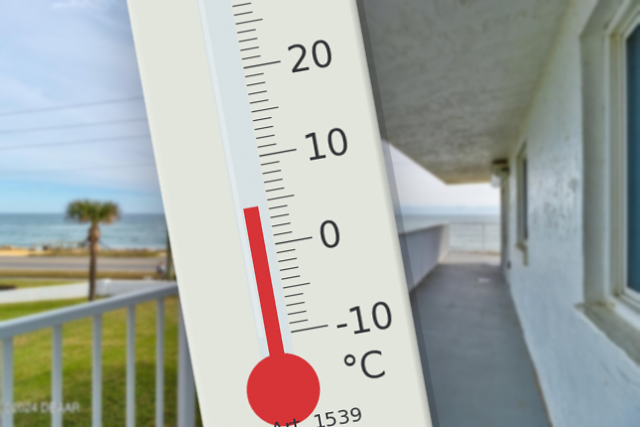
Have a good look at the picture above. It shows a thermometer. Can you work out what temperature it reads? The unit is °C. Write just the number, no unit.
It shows 4.5
